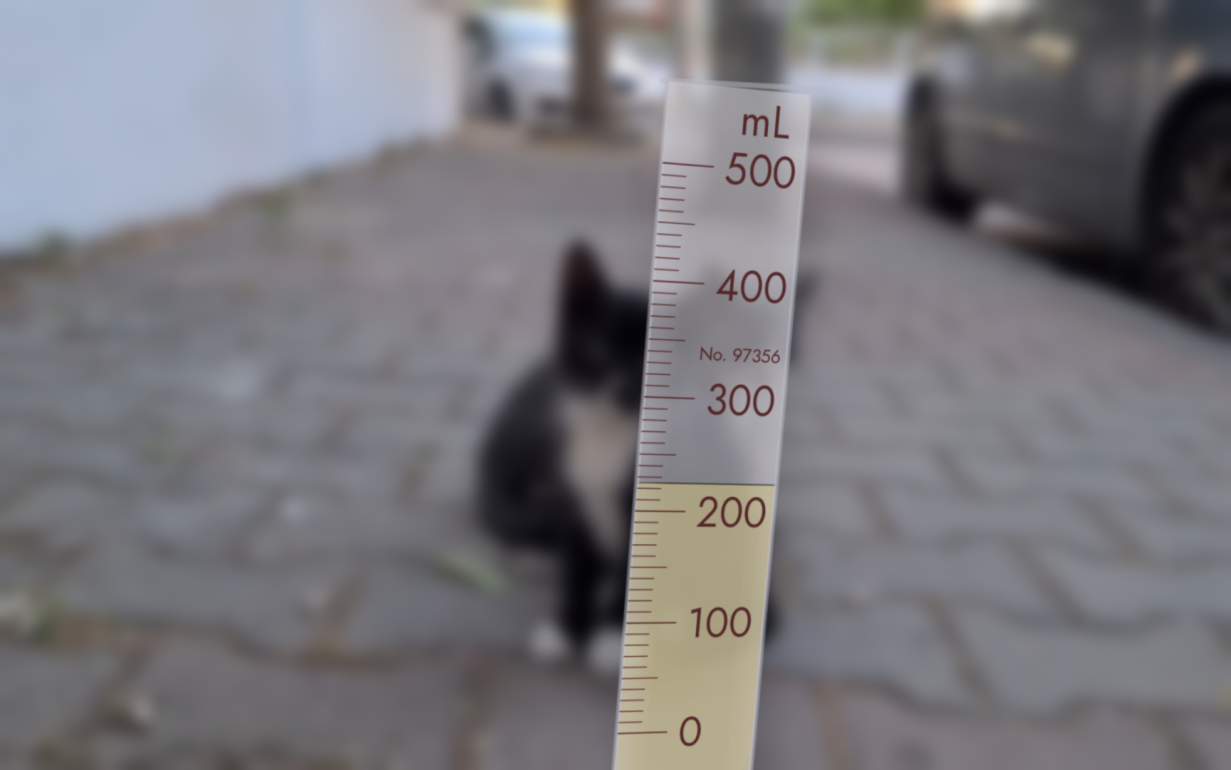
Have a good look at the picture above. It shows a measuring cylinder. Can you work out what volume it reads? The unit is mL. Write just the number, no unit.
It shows 225
